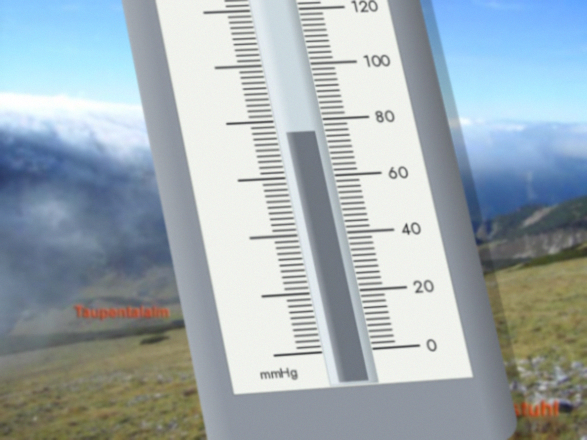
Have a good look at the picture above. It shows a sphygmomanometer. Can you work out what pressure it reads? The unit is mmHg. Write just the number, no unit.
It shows 76
